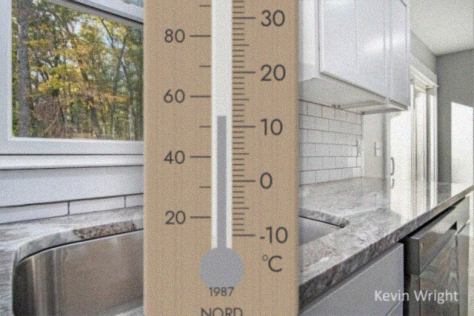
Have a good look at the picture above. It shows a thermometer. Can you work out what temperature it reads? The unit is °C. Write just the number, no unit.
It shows 12
